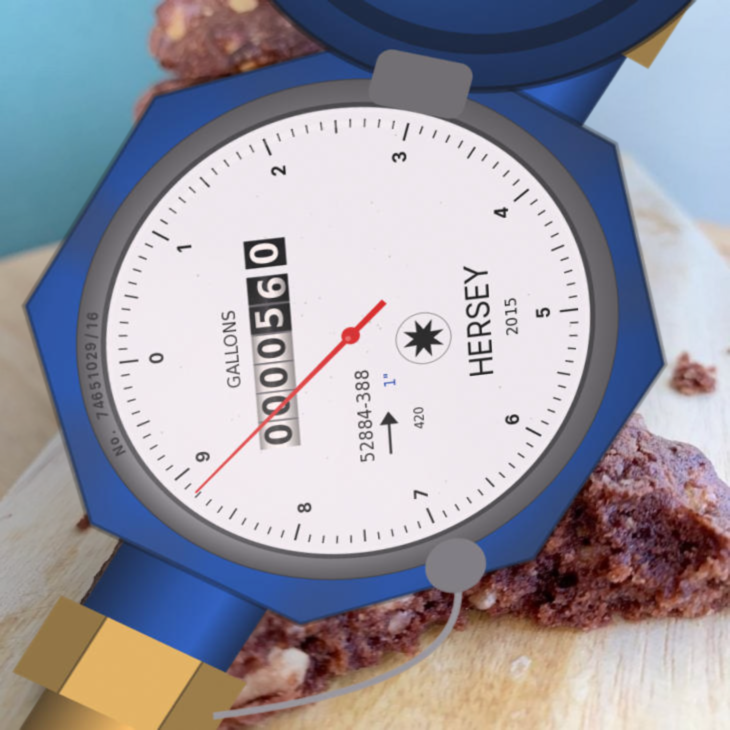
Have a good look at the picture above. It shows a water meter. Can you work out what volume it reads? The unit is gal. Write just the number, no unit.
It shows 558.8
